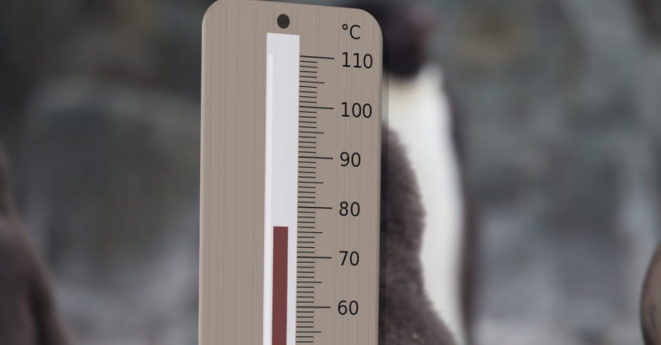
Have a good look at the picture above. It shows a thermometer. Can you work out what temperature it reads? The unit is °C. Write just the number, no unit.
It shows 76
